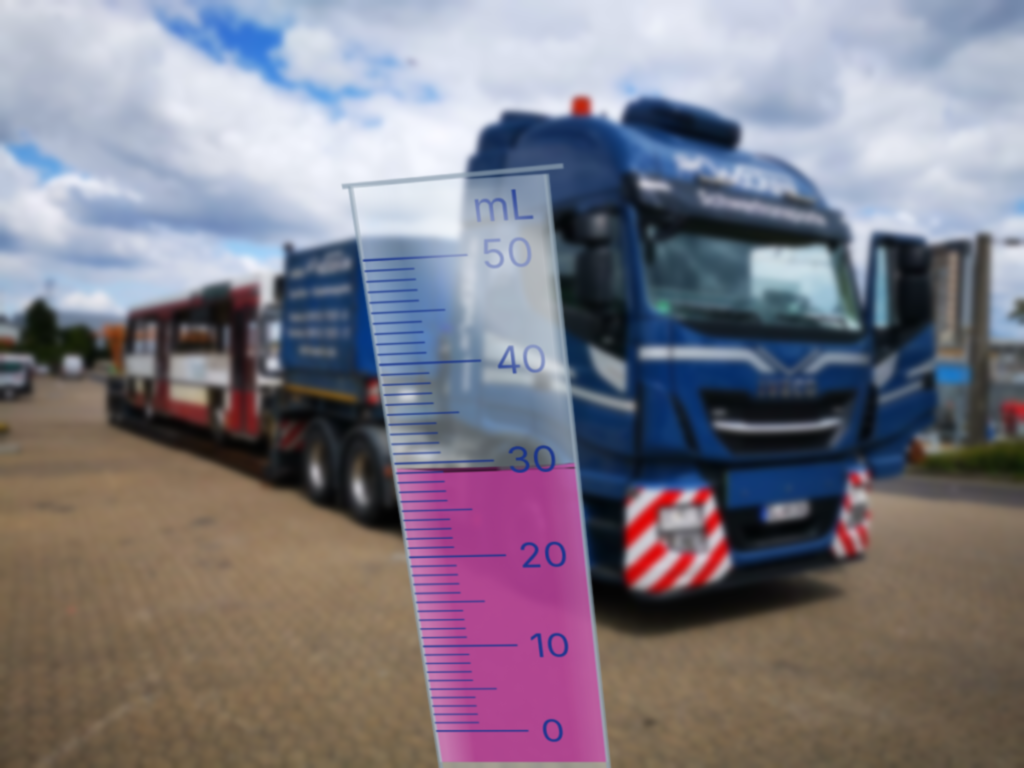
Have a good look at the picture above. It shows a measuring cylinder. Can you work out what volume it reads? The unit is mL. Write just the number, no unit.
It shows 29
